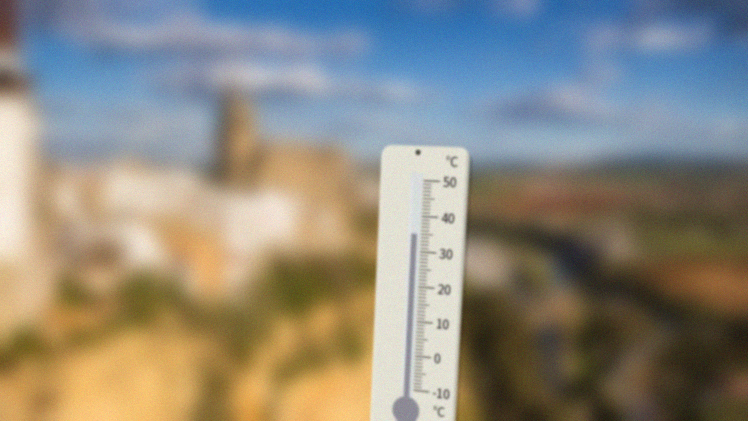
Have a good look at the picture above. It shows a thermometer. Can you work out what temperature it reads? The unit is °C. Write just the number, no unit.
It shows 35
